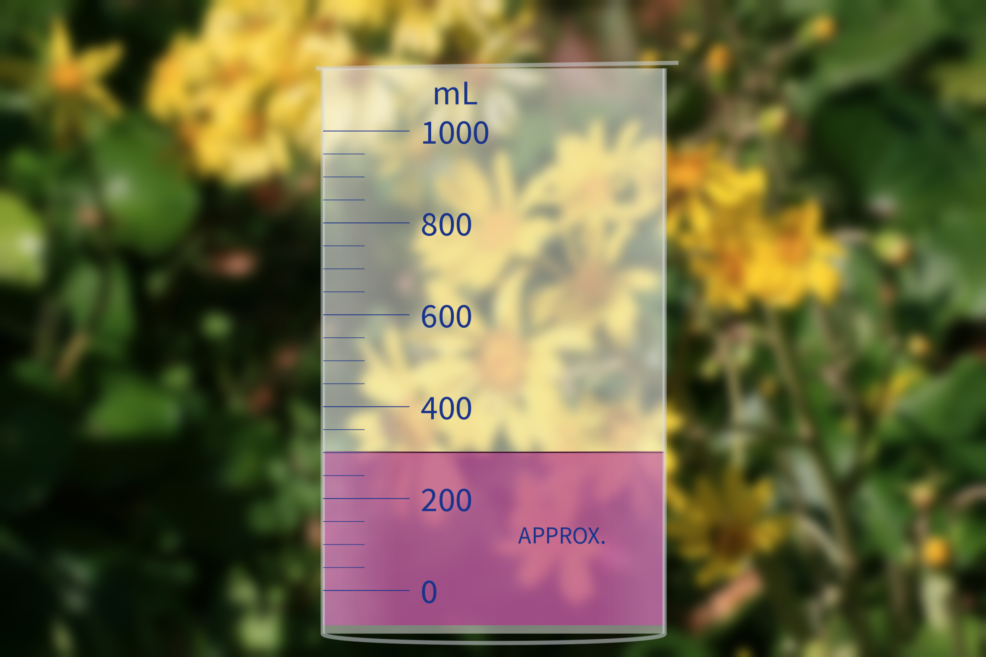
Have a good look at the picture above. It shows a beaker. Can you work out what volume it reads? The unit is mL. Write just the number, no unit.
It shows 300
